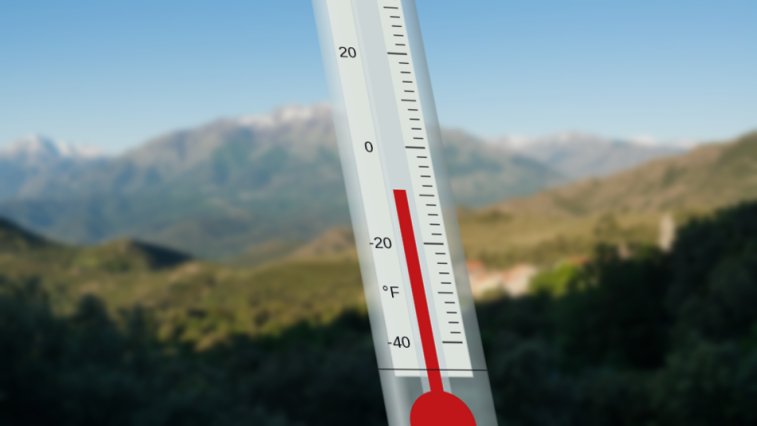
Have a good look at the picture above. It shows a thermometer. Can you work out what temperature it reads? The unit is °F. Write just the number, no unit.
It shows -9
